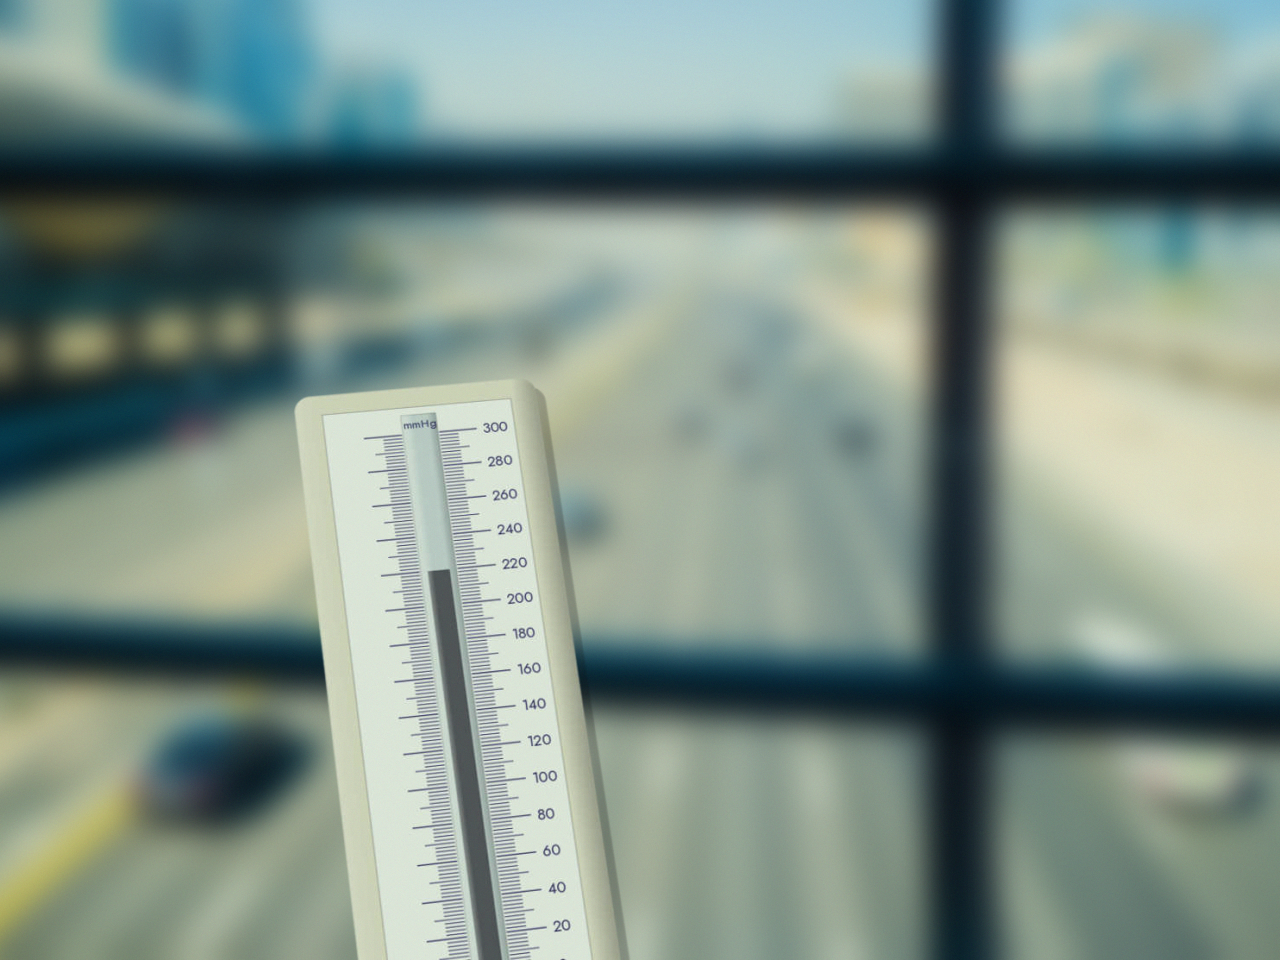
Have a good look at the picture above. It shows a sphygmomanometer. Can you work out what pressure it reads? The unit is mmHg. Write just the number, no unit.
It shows 220
